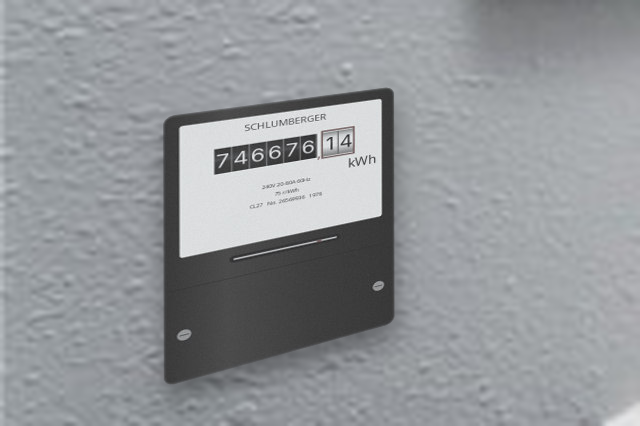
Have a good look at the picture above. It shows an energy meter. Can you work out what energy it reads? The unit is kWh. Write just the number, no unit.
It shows 746676.14
